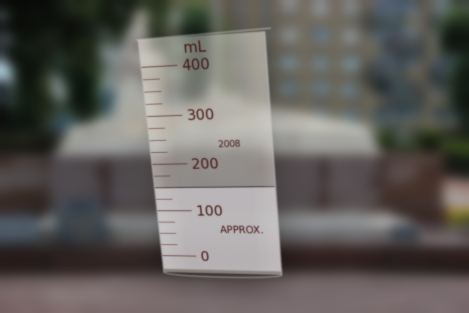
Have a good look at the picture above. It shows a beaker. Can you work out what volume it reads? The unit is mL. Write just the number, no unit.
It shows 150
